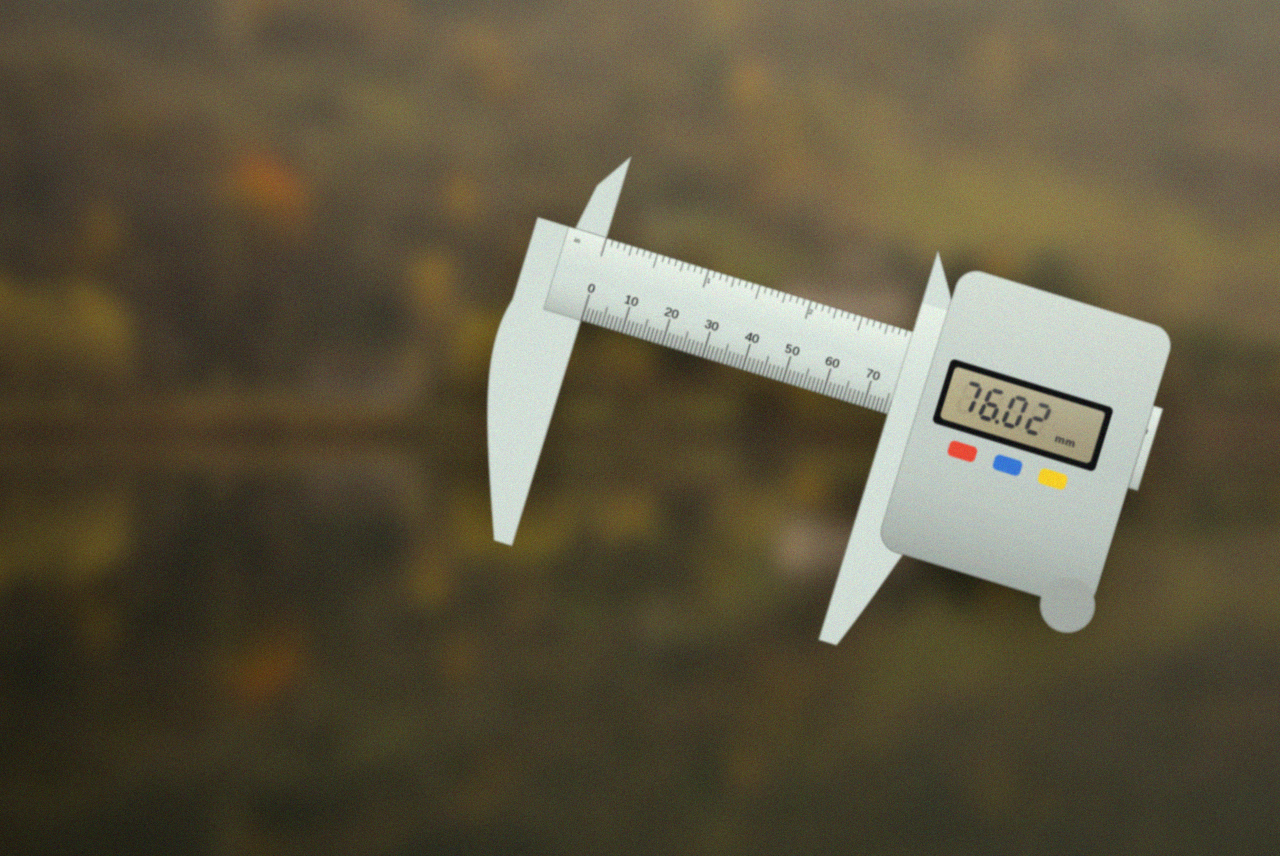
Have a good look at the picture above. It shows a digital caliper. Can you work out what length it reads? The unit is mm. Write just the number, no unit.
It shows 76.02
